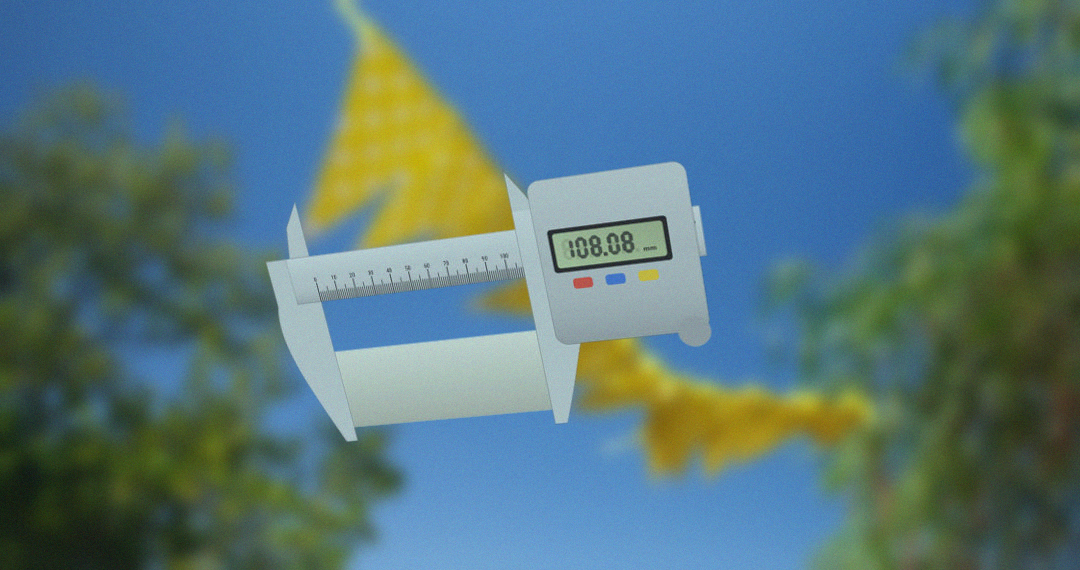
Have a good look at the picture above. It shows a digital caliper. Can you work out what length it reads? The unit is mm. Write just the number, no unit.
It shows 108.08
